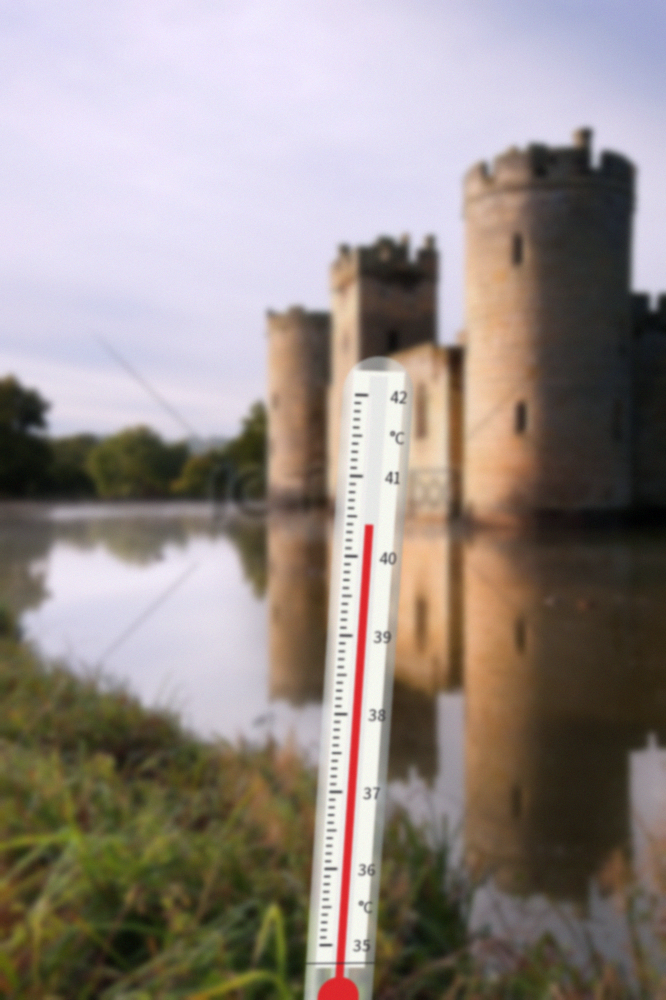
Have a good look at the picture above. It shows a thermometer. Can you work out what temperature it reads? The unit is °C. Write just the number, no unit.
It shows 40.4
